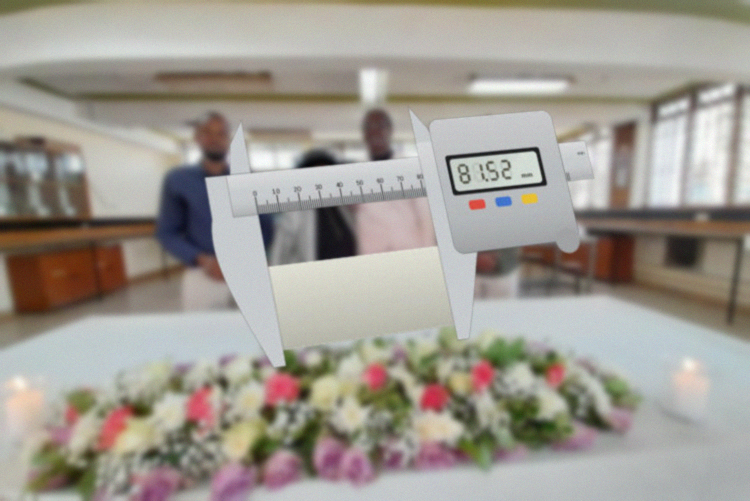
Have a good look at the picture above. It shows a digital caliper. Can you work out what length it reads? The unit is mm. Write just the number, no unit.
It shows 81.52
